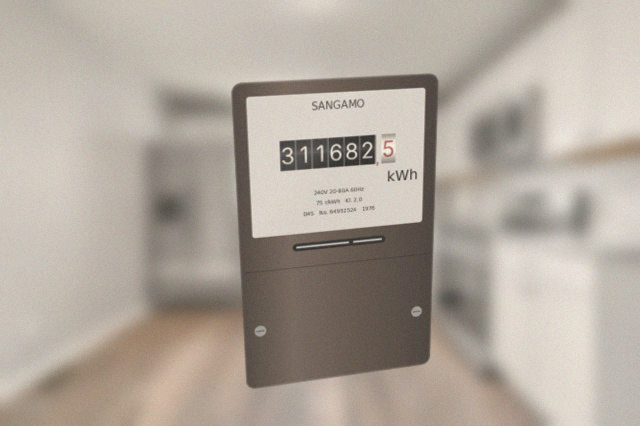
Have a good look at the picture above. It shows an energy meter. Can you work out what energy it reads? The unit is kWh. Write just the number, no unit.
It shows 311682.5
